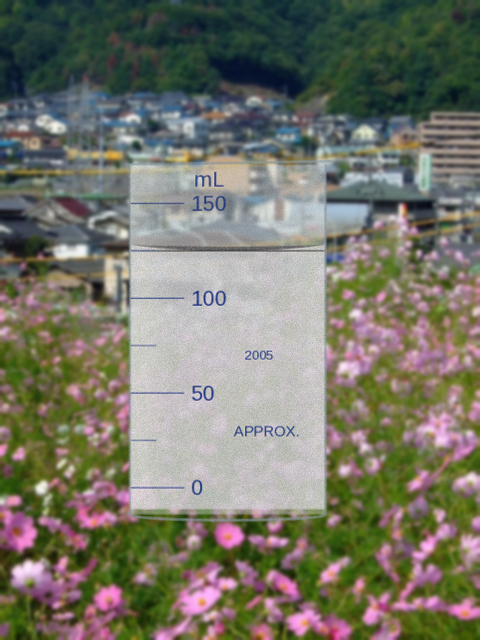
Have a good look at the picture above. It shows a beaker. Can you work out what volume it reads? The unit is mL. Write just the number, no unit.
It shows 125
